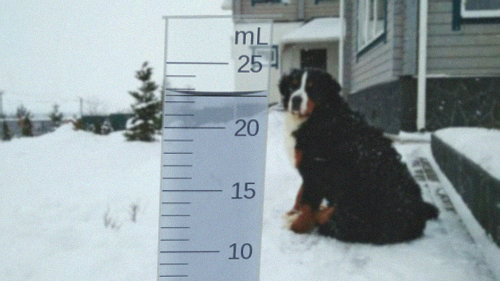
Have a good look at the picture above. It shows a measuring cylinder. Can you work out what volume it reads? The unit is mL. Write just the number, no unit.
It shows 22.5
